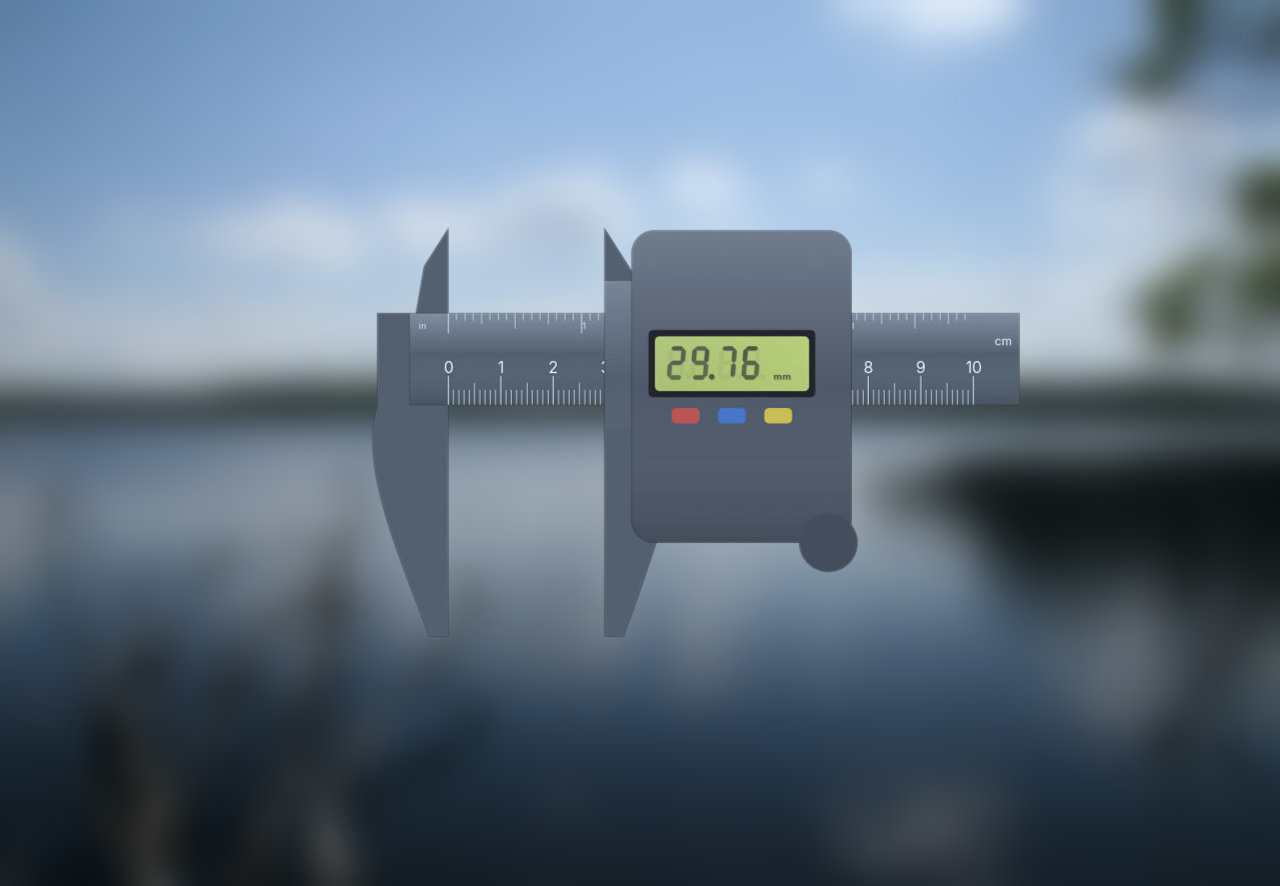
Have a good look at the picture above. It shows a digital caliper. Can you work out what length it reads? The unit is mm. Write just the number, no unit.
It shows 29.76
